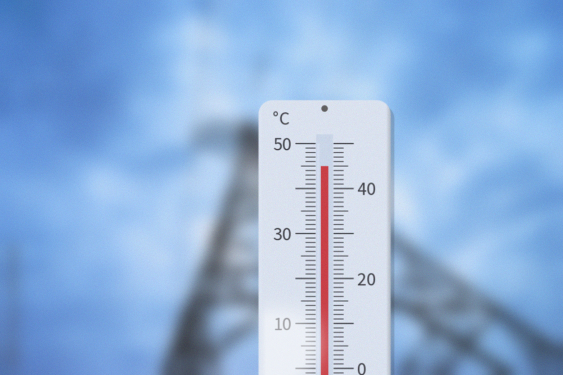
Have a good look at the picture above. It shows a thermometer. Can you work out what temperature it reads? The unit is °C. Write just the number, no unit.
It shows 45
